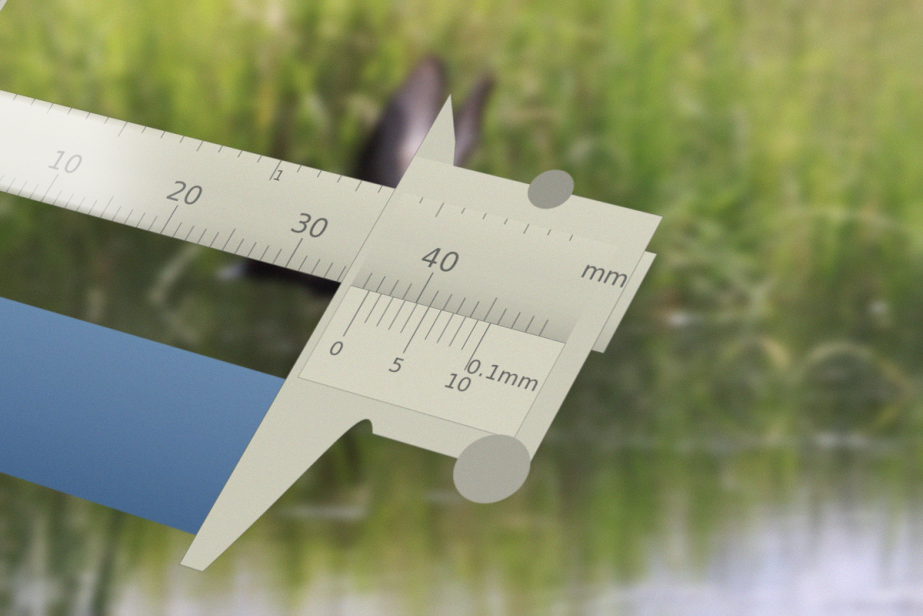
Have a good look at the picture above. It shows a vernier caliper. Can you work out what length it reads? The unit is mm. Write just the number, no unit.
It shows 36.5
